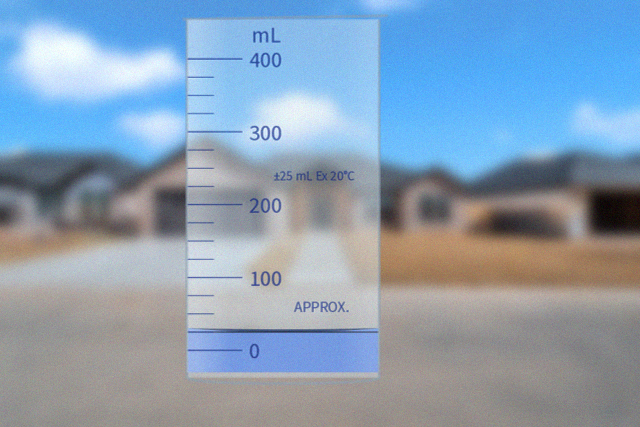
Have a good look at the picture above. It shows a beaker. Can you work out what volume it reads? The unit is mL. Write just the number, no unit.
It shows 25
